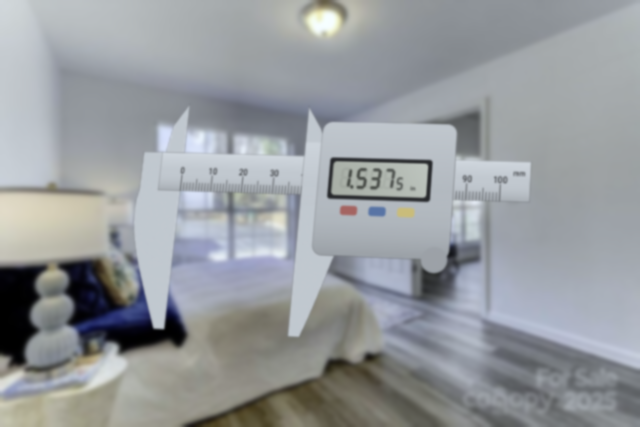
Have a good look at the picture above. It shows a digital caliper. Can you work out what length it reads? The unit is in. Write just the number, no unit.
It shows 1.5375
